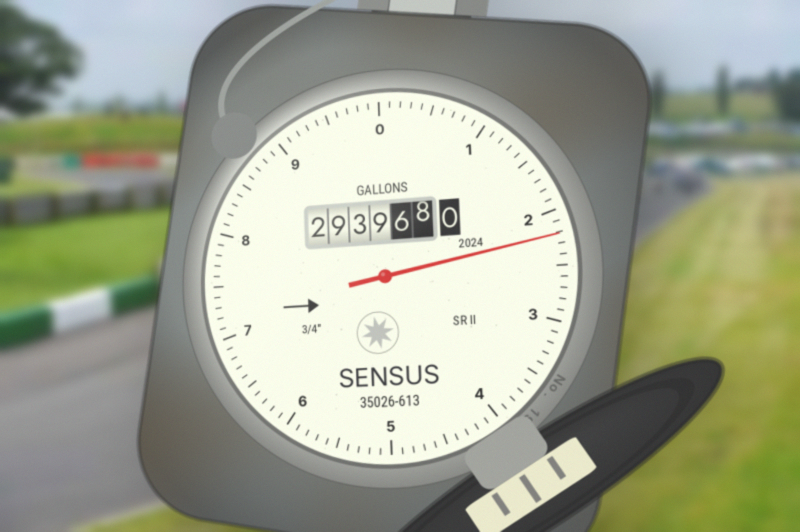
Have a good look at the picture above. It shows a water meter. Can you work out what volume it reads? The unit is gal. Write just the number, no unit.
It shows 2939682.2
